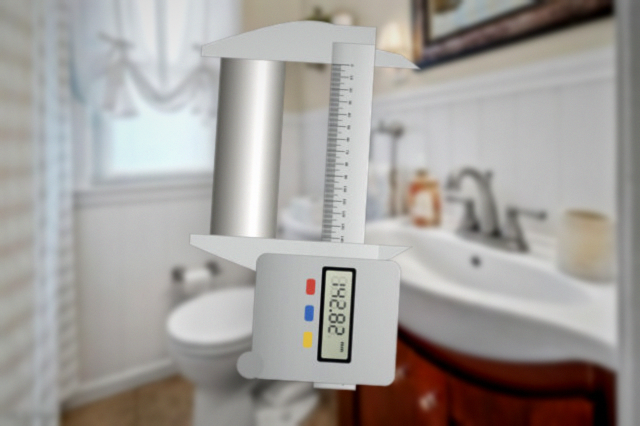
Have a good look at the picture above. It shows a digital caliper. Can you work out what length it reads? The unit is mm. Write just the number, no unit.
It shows 142.82
